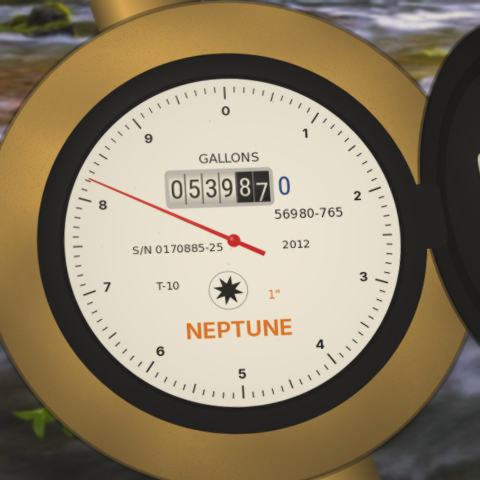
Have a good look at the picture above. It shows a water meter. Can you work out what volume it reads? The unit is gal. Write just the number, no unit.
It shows 539868.2
